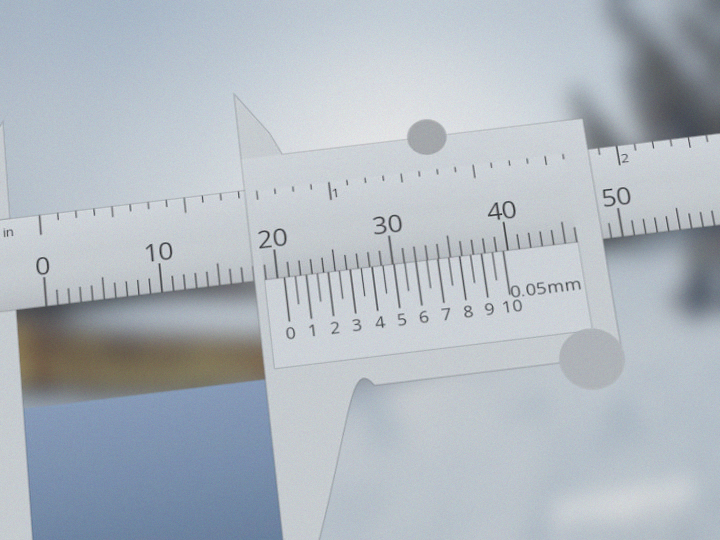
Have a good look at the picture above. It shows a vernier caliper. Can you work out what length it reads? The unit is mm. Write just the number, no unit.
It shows 20.6
